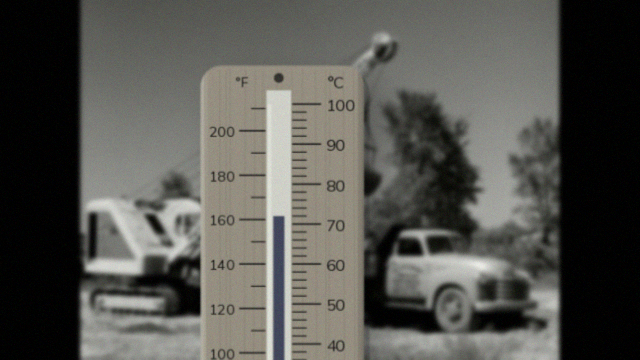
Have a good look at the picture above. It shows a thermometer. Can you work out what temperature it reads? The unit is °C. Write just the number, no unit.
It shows 72
